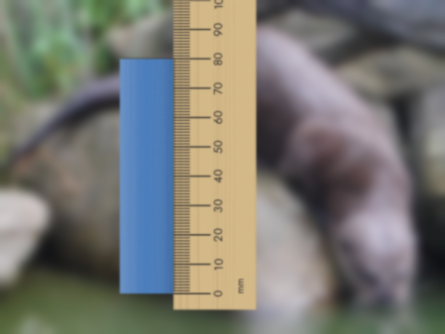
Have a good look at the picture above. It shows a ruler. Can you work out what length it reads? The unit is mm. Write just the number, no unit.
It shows 80
